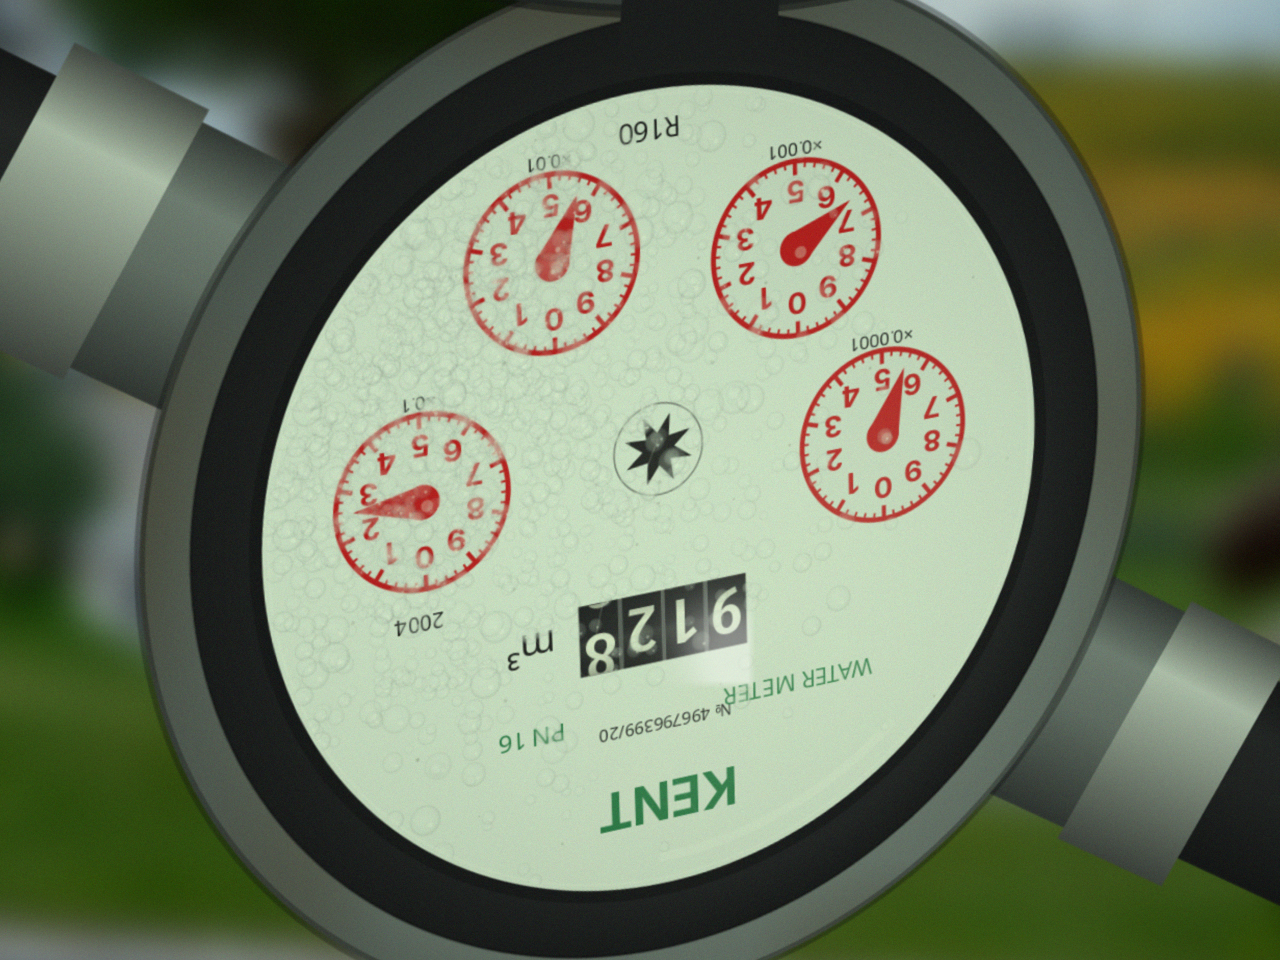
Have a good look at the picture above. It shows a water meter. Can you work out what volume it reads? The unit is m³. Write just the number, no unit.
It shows 9128.2565
